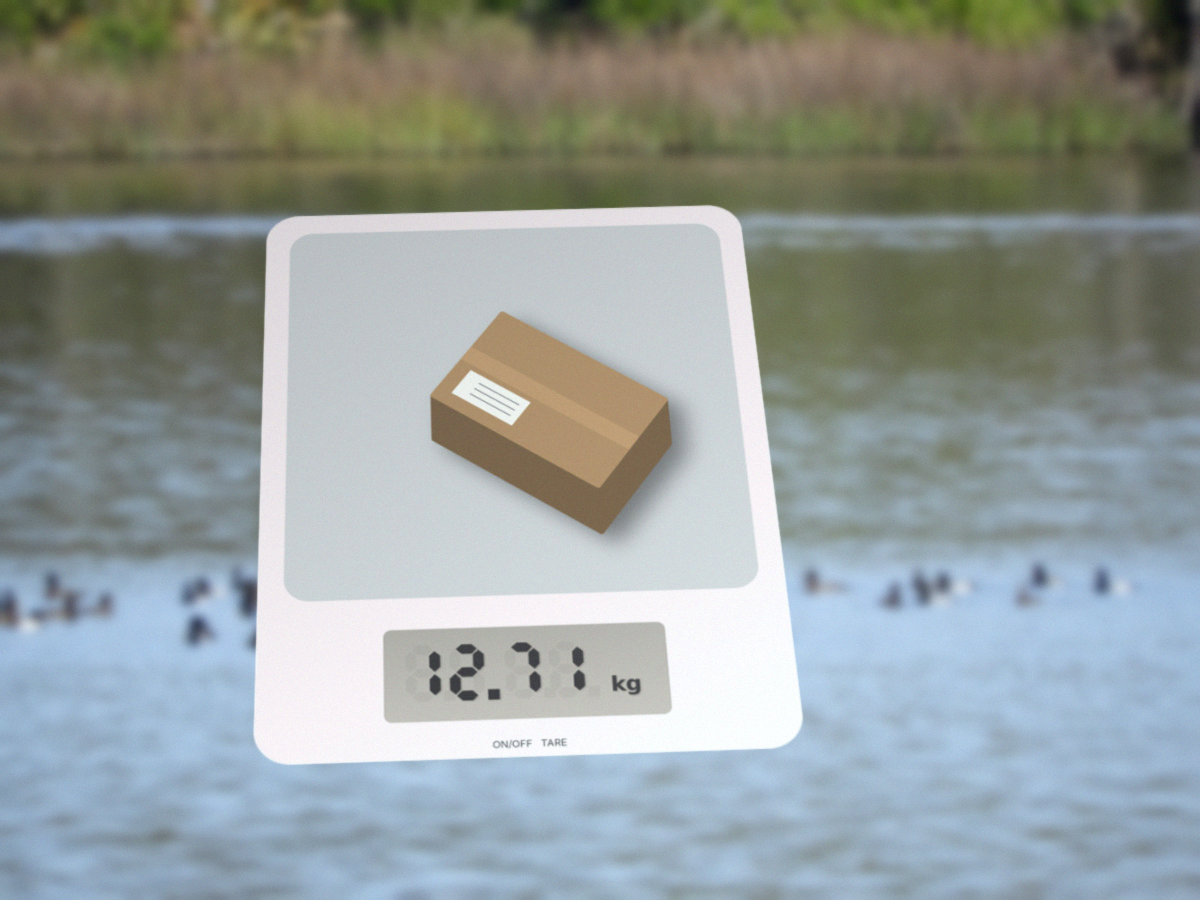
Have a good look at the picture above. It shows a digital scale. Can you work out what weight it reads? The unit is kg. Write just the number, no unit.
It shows 12.71
